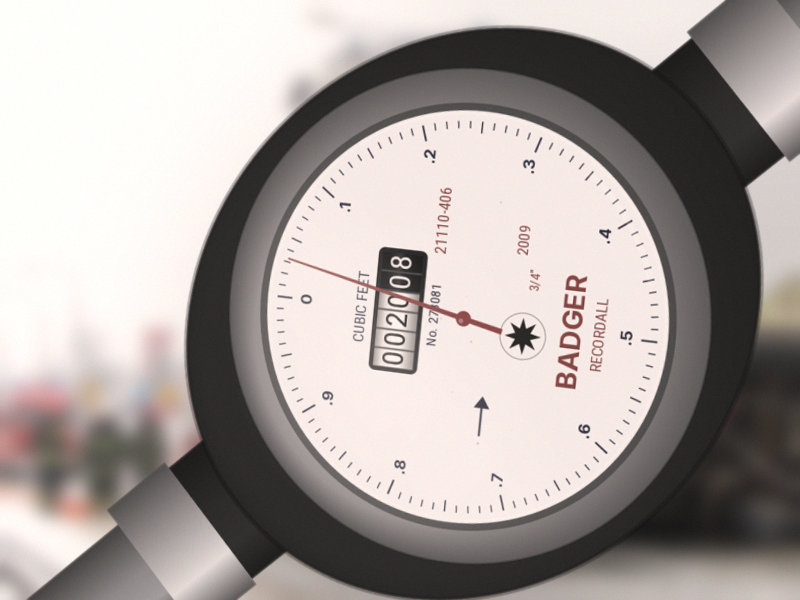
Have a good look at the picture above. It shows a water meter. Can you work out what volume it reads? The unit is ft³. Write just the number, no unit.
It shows 2008.03
